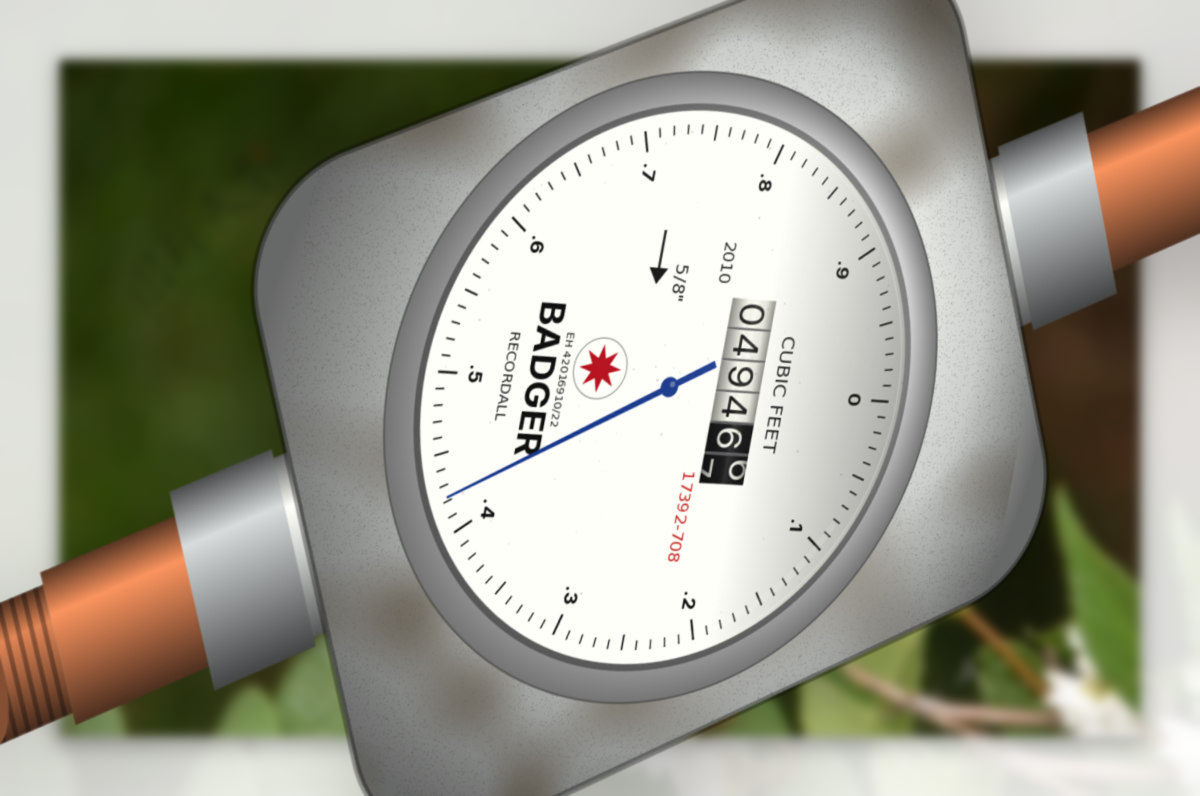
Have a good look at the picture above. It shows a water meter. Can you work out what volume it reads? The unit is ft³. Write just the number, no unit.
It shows 49466.42
